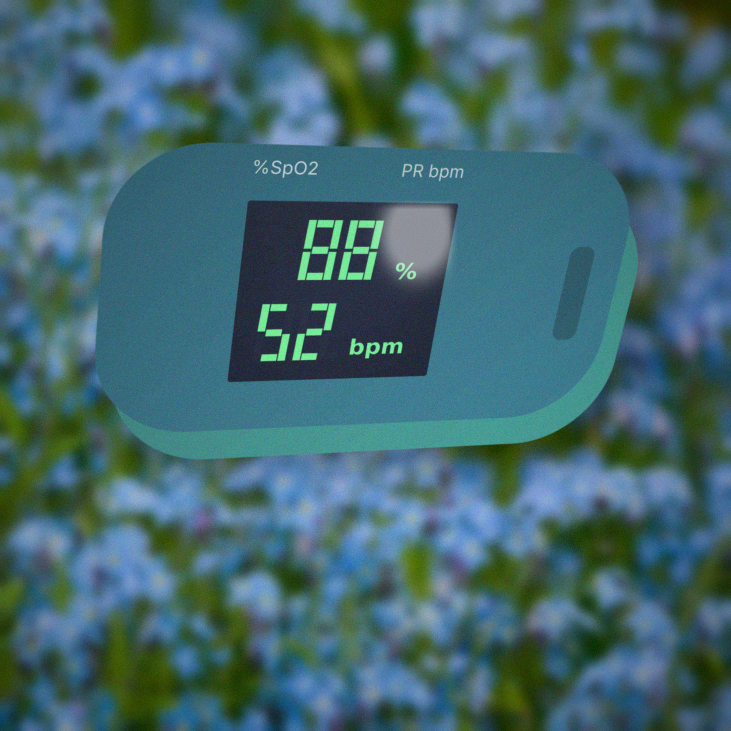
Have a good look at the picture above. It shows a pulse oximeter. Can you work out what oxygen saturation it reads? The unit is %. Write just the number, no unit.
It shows 88
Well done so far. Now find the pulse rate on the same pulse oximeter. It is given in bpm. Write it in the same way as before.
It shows 52
